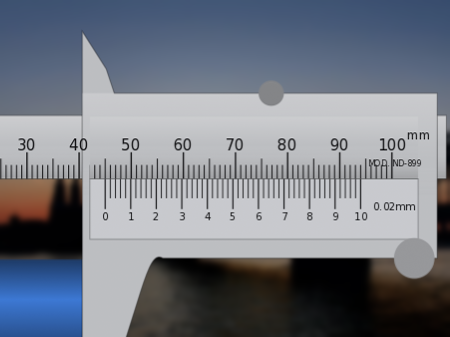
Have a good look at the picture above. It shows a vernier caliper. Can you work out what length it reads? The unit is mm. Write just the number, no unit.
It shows 45.0
